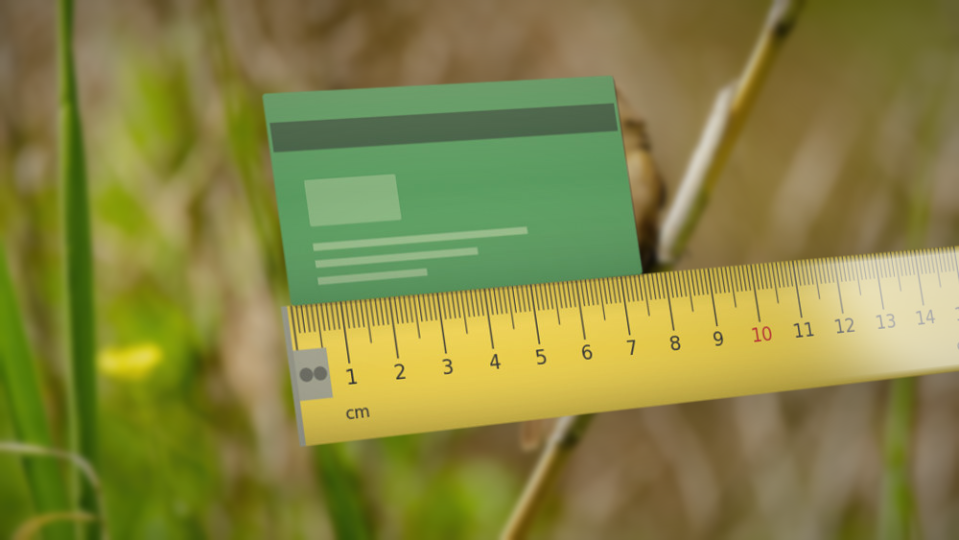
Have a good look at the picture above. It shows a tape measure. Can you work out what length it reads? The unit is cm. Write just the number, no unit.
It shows 7.5
